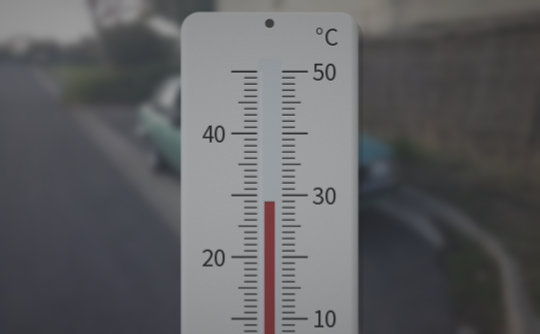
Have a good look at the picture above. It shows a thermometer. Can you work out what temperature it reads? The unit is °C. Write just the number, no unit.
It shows 29
